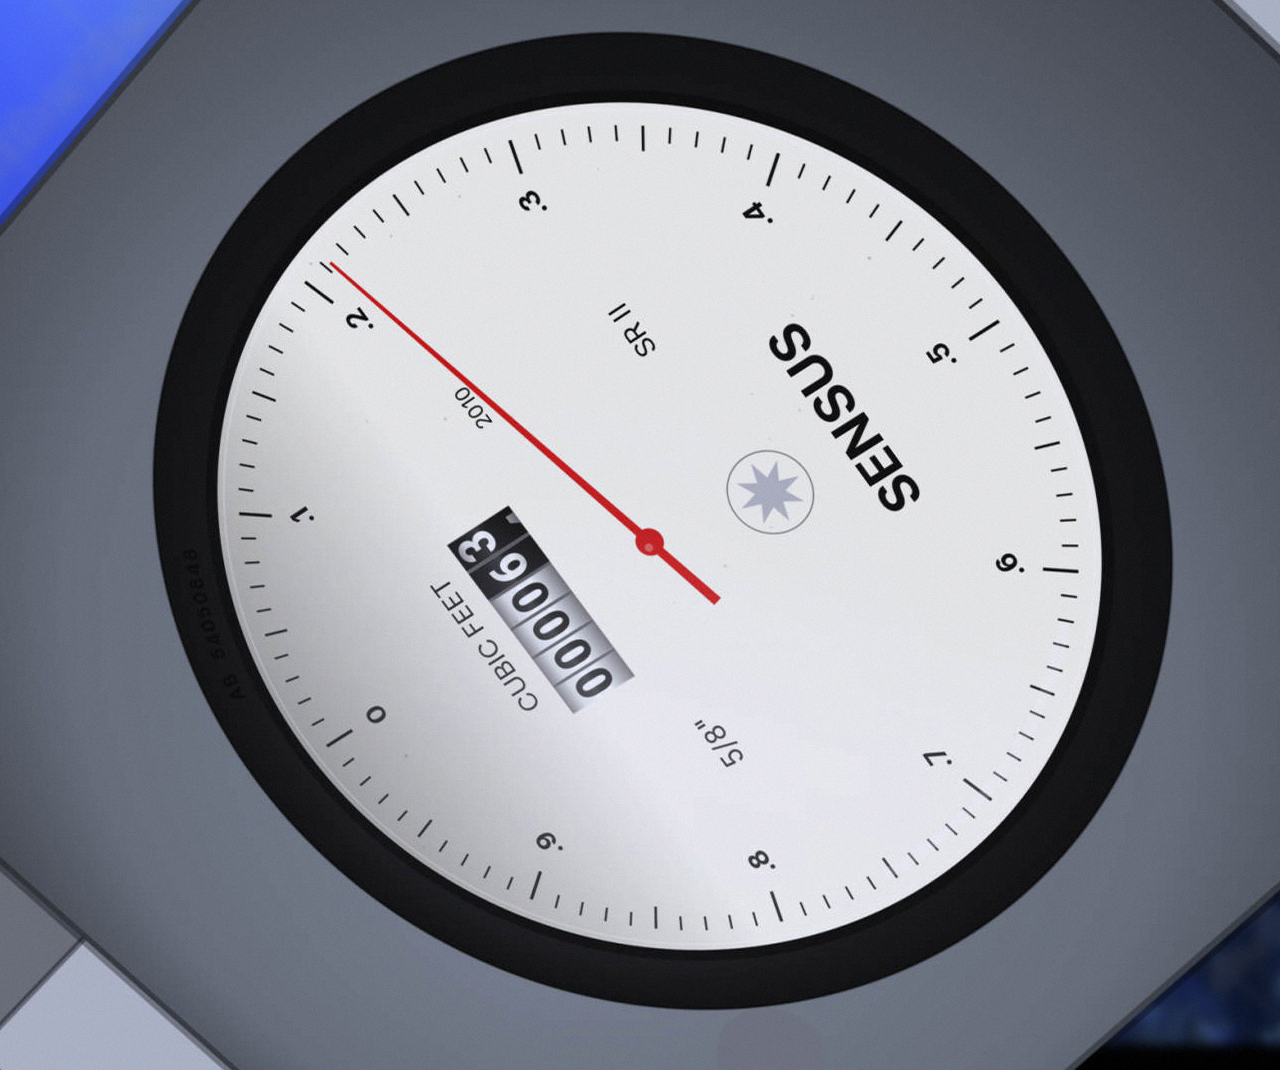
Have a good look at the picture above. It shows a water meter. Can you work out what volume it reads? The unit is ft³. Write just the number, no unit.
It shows 63.21
